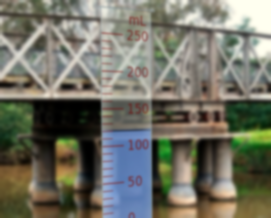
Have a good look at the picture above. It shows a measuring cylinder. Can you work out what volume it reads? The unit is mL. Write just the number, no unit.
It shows 120
